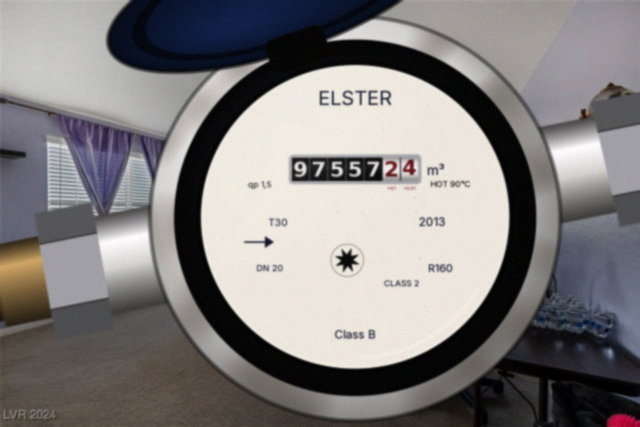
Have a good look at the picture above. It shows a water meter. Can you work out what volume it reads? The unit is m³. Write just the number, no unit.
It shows 97557.24
